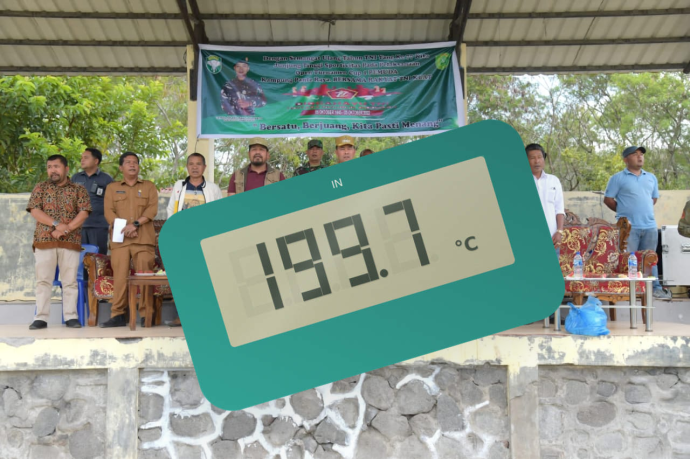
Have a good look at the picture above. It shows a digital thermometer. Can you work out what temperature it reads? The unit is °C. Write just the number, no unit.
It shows 199.7
